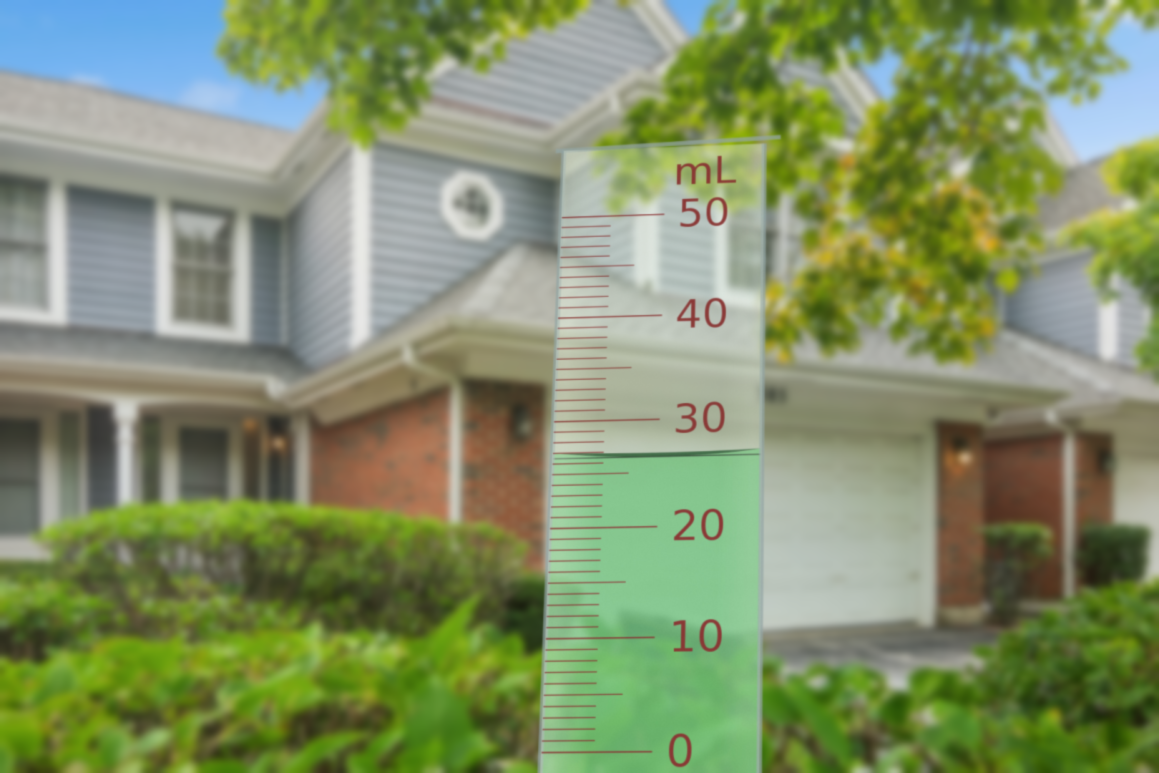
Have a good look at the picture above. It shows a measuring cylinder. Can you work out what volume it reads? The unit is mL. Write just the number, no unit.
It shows 26.5
